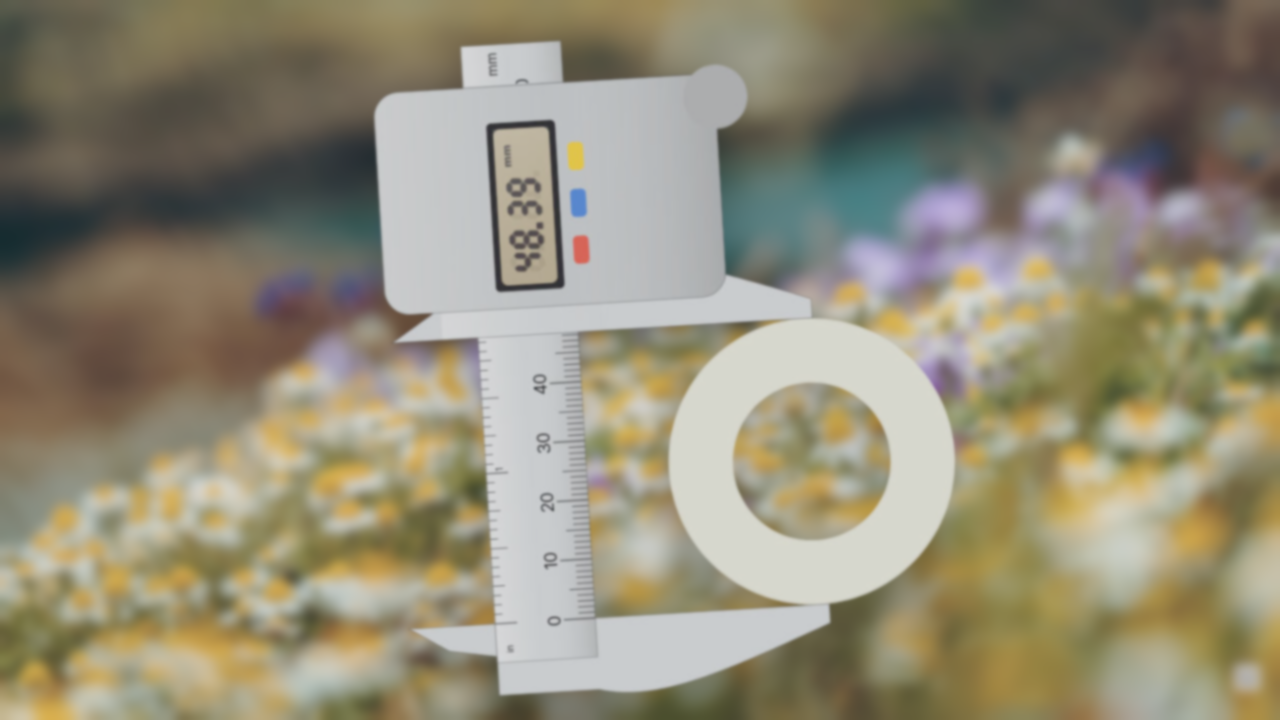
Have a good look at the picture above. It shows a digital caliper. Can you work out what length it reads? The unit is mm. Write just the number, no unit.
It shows 48.39
